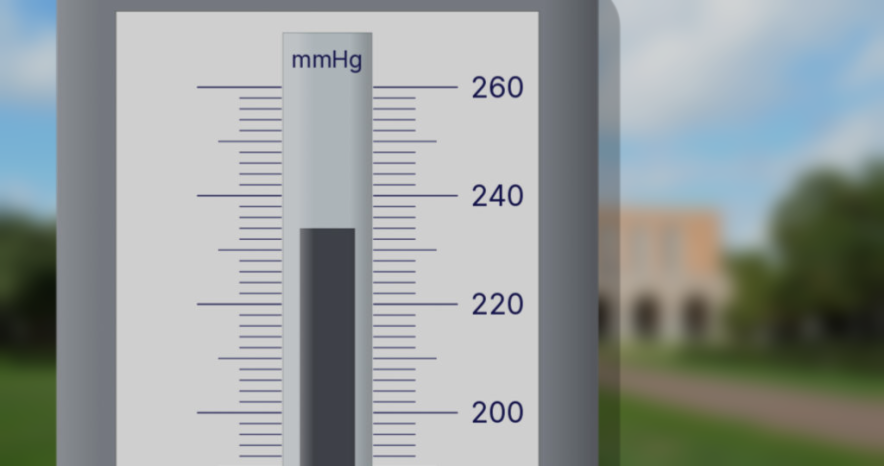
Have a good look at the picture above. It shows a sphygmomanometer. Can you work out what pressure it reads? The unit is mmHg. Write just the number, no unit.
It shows 234
